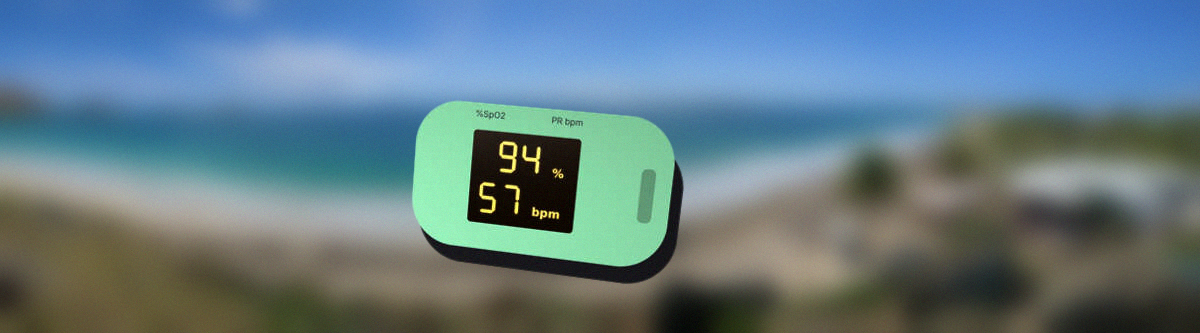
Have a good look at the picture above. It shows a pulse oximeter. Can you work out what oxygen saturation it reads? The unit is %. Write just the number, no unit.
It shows 94
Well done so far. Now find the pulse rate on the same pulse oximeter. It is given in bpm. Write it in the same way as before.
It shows 57
